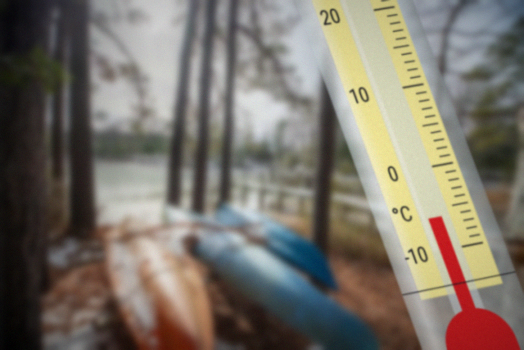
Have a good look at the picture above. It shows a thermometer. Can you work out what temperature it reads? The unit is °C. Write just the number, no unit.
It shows -6
